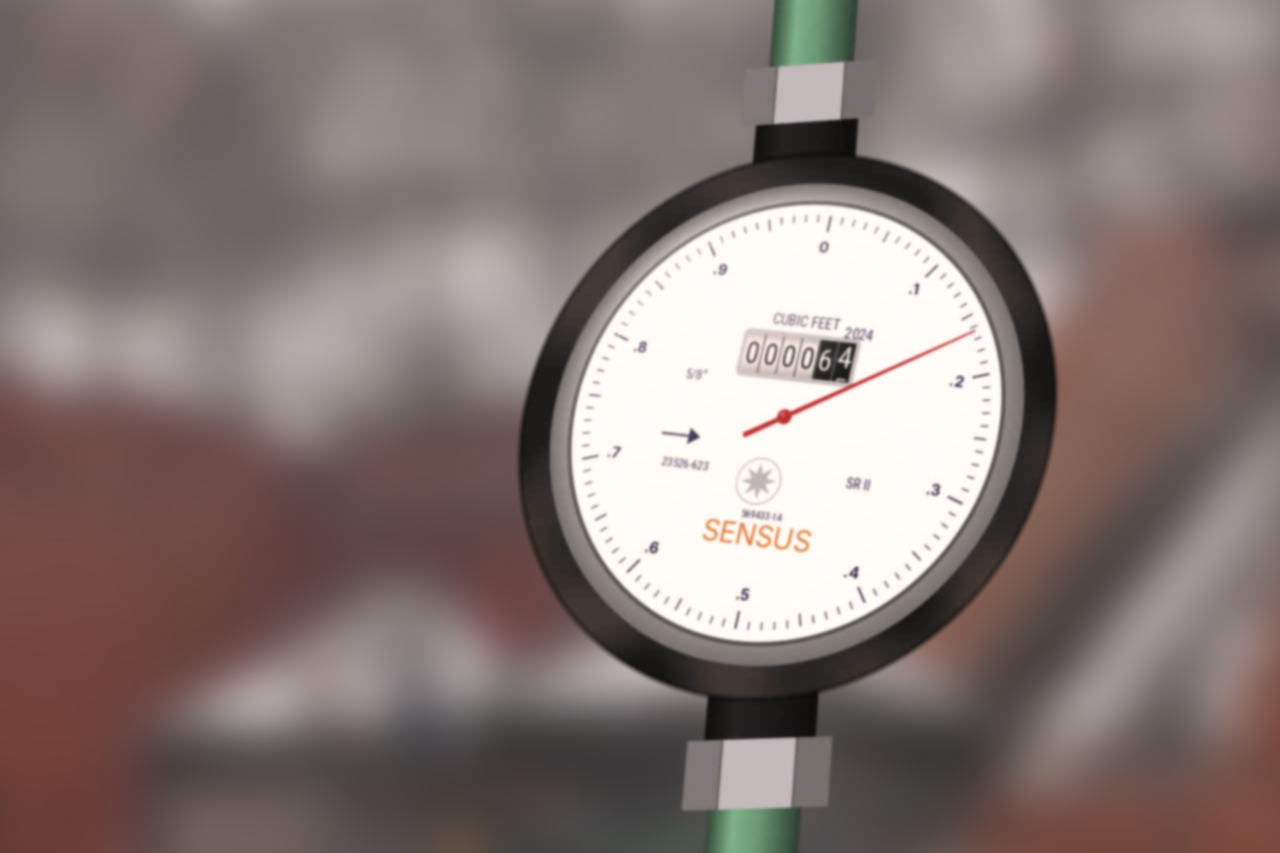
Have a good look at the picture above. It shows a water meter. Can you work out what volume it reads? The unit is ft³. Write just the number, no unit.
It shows 64.16
